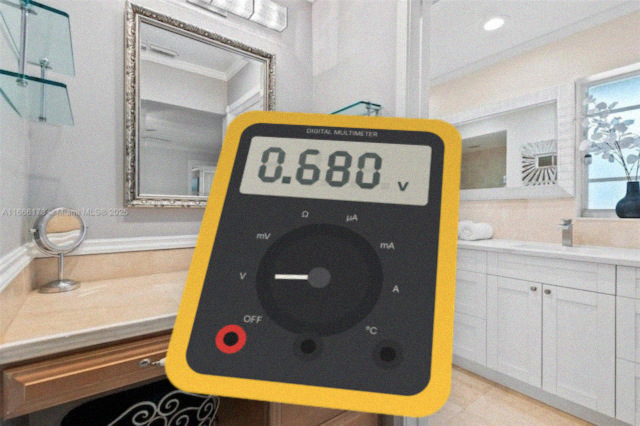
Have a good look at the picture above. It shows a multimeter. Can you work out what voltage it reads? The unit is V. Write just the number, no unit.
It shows 0.680
